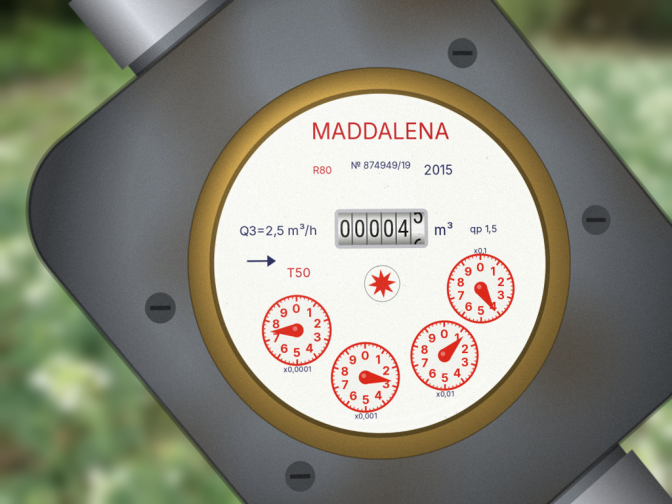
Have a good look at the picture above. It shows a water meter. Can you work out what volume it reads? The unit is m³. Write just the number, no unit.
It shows 45.4127
